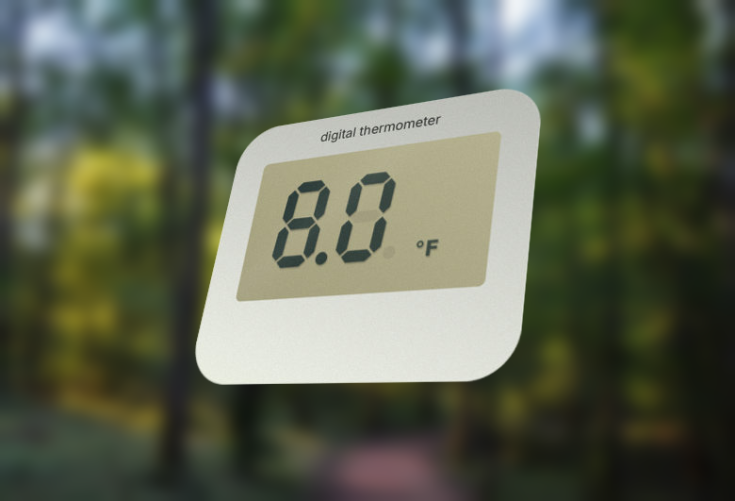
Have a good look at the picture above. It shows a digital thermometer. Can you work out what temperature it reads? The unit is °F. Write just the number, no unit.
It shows 8.0
